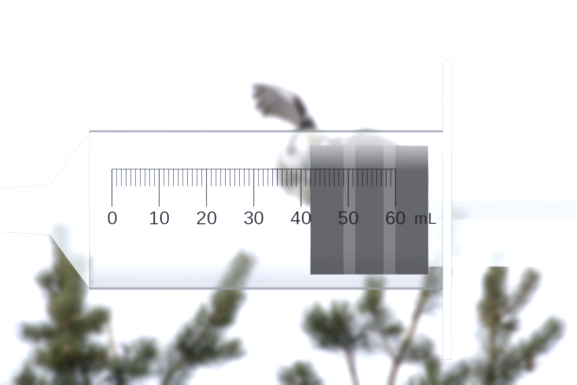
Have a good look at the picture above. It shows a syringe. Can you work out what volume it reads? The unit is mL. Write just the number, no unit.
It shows 42
